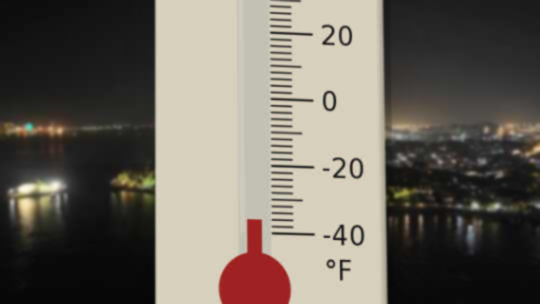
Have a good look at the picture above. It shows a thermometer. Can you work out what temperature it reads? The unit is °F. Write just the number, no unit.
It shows -36
